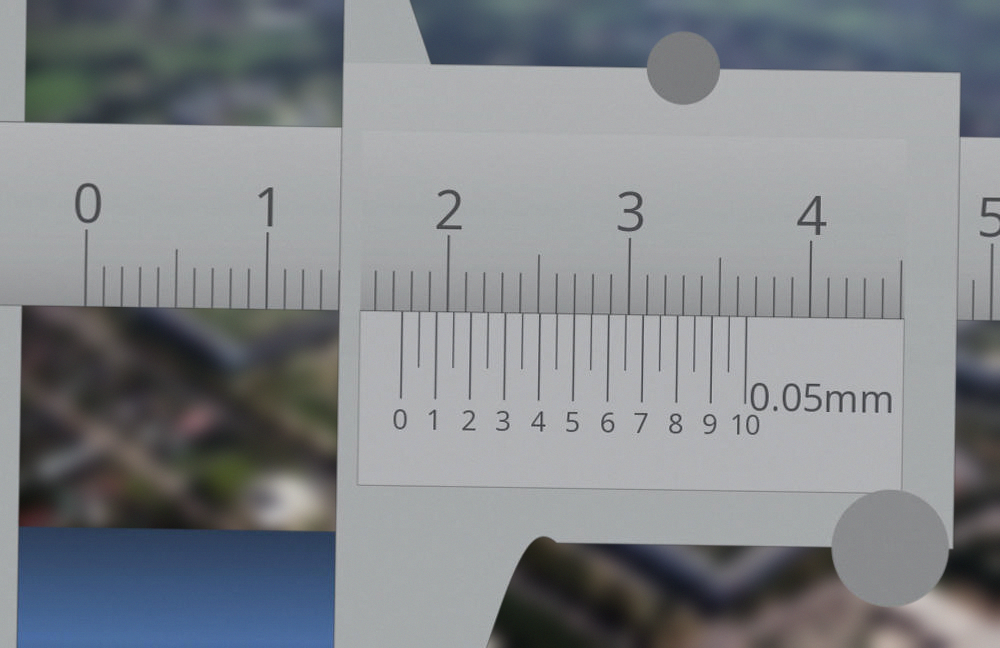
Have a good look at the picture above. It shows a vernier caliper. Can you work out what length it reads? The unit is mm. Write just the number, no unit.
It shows 17.5
